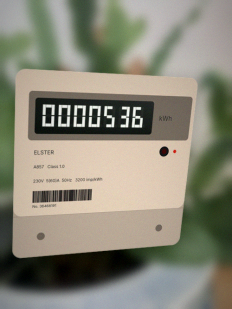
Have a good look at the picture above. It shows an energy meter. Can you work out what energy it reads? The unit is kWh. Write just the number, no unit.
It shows 536
